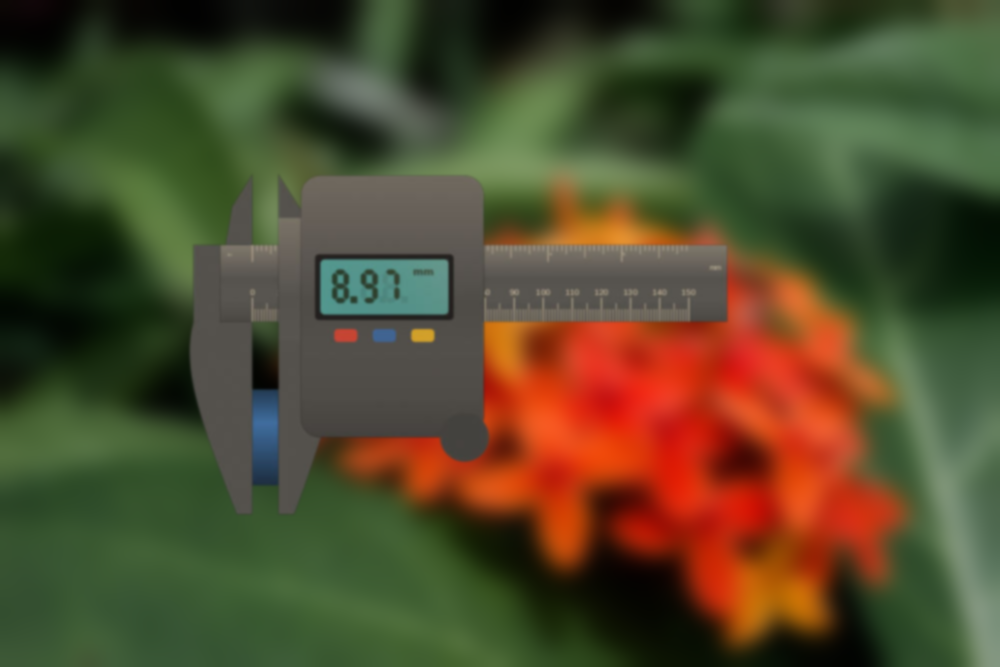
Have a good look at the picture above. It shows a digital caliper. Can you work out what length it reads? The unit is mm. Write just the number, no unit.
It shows 8.97
